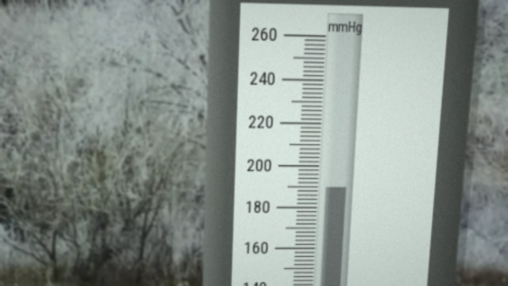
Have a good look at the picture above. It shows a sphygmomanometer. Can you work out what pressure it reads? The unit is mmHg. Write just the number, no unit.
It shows 190
